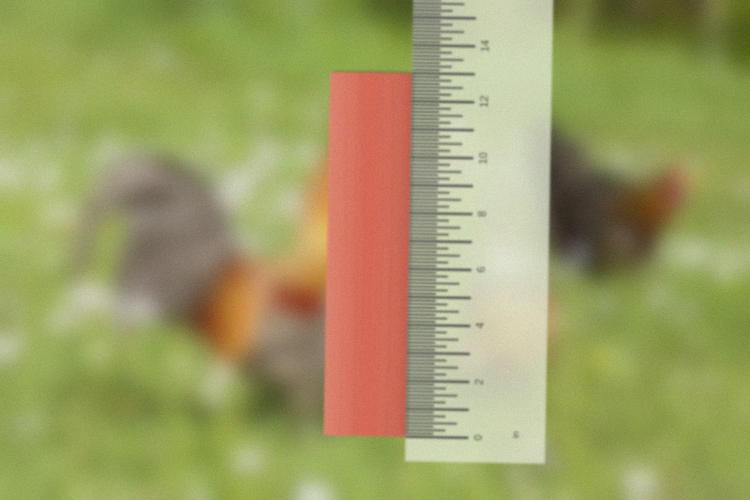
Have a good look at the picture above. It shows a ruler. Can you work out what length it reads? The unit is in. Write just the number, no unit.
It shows 13
